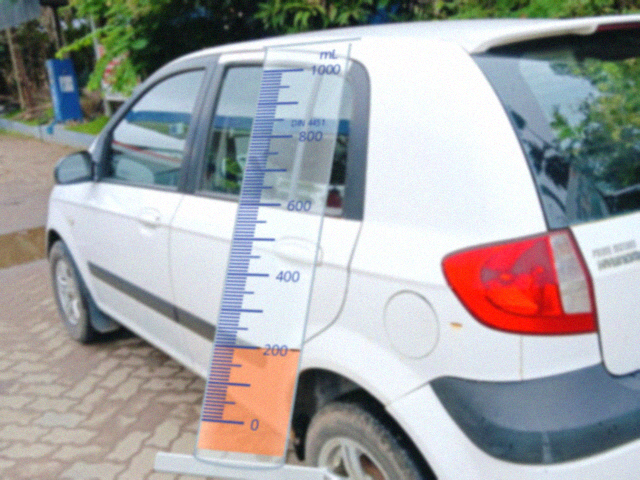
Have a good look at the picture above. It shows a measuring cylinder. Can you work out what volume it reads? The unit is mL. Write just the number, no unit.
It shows 200
